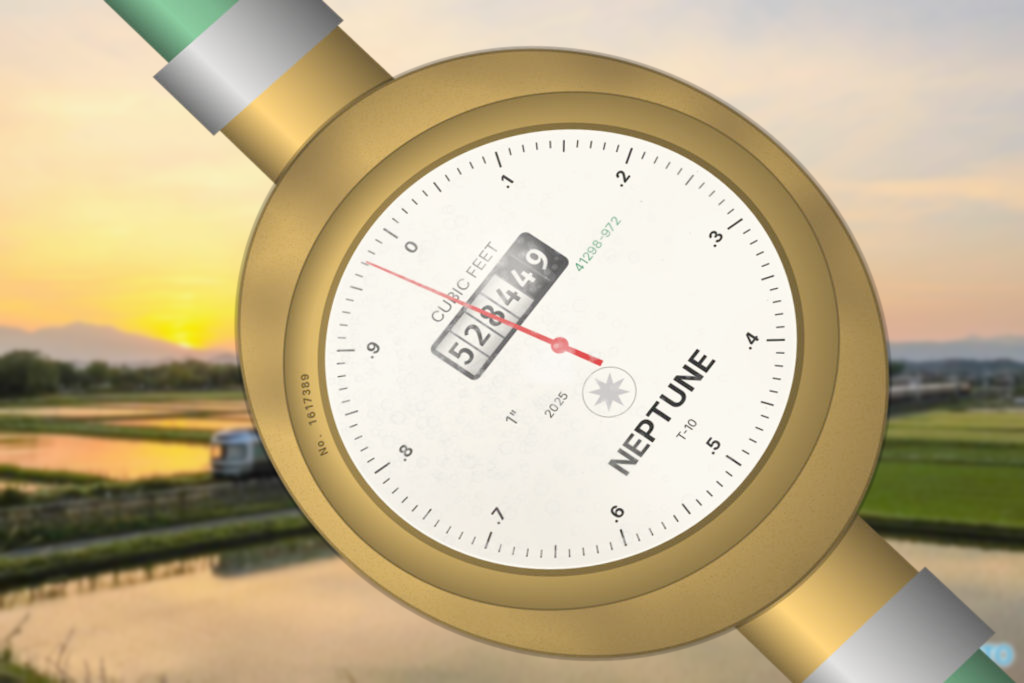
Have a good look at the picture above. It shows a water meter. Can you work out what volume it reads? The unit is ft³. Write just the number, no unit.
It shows 528448.97
